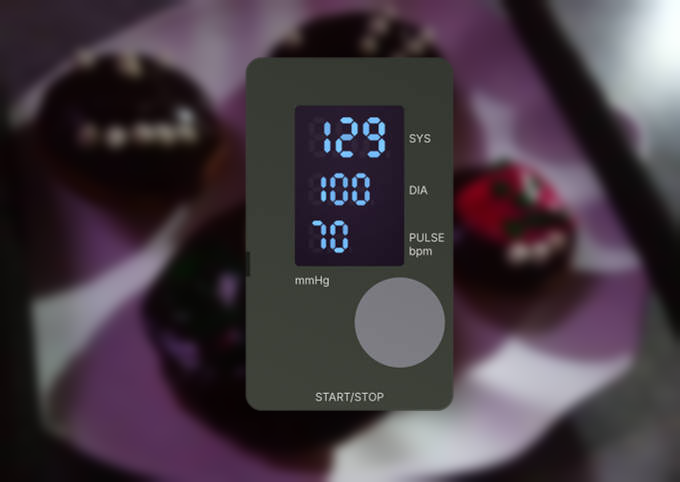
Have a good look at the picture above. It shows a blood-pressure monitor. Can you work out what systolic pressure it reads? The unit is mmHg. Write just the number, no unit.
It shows 129
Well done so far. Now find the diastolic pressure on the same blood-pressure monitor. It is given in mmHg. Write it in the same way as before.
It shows 100
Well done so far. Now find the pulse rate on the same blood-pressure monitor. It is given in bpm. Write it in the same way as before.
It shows 70
